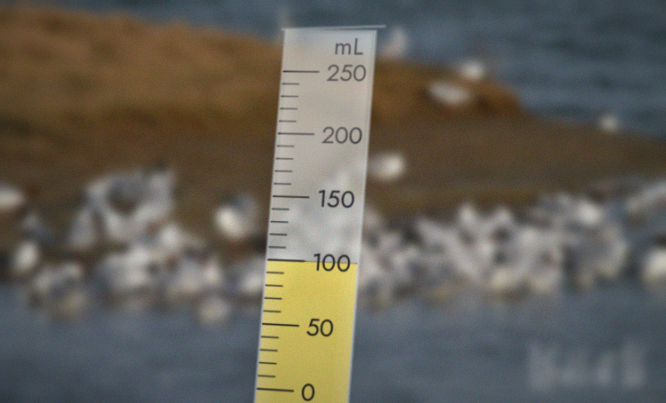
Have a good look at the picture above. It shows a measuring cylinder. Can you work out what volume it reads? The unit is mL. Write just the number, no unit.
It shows 100
